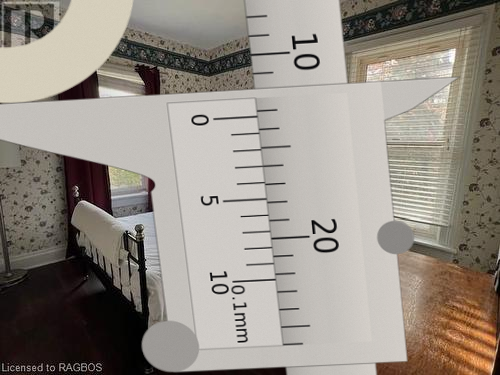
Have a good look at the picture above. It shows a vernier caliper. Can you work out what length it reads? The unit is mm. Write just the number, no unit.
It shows 13.3
